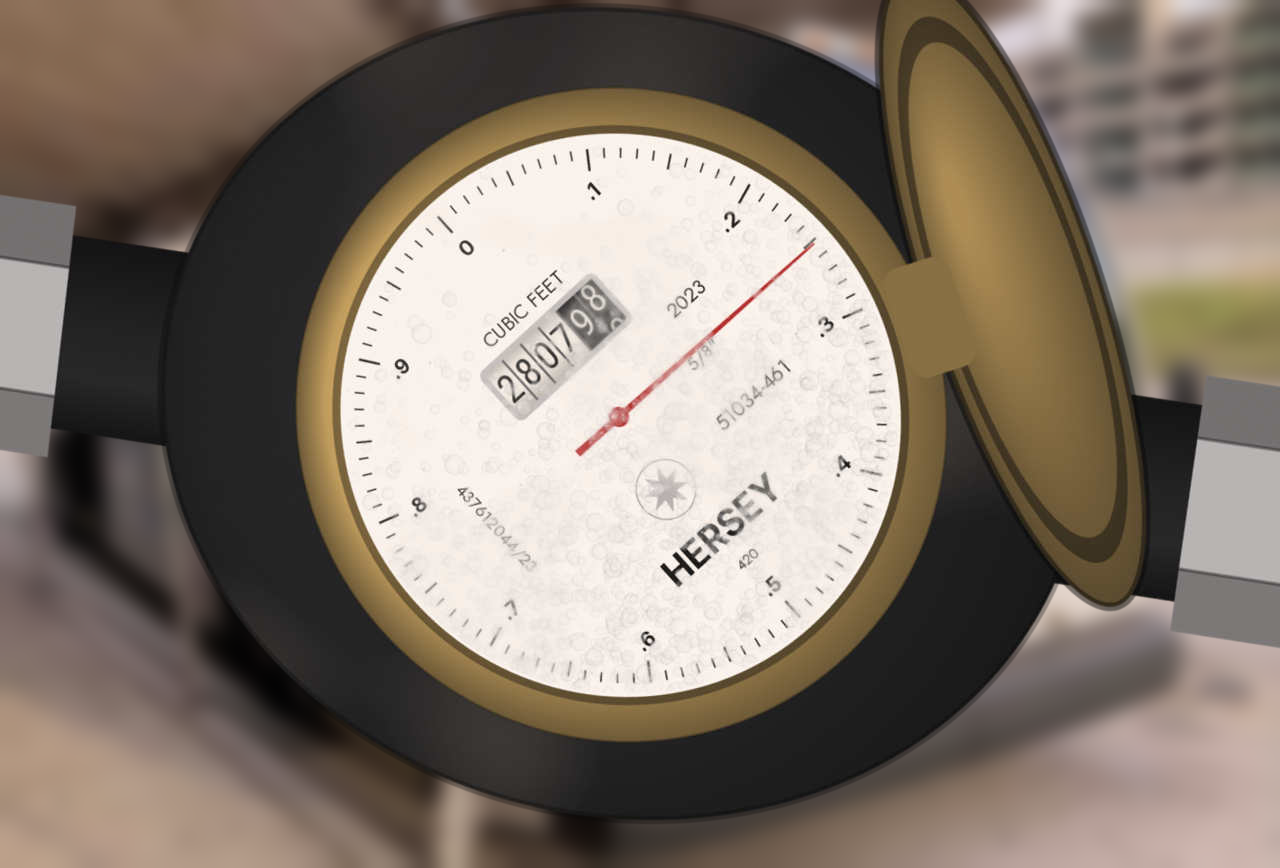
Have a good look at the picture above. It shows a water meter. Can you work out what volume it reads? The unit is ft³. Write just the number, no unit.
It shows 280798.25
